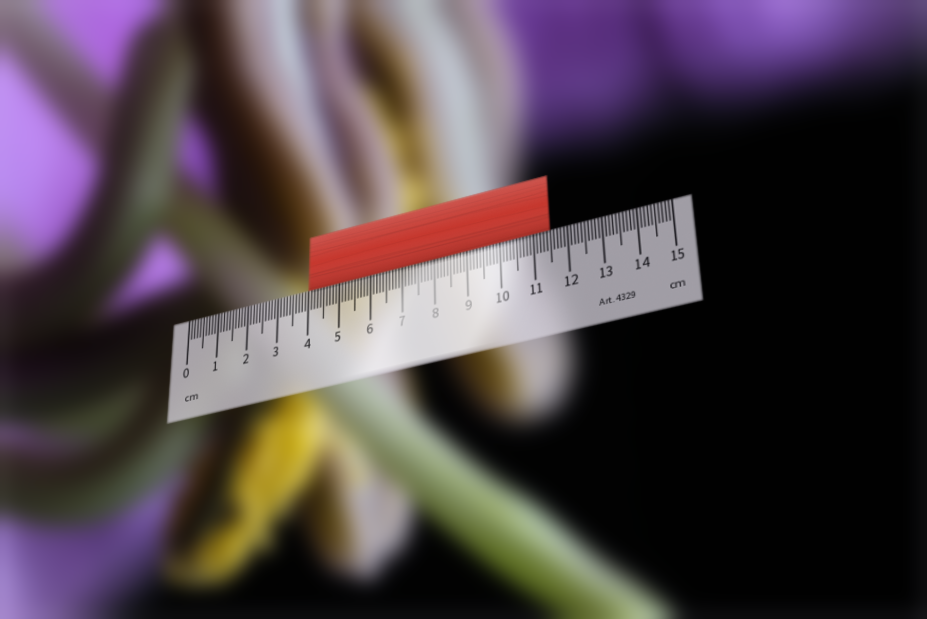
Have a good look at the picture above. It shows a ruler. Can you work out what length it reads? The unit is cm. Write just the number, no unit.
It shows 7.5
